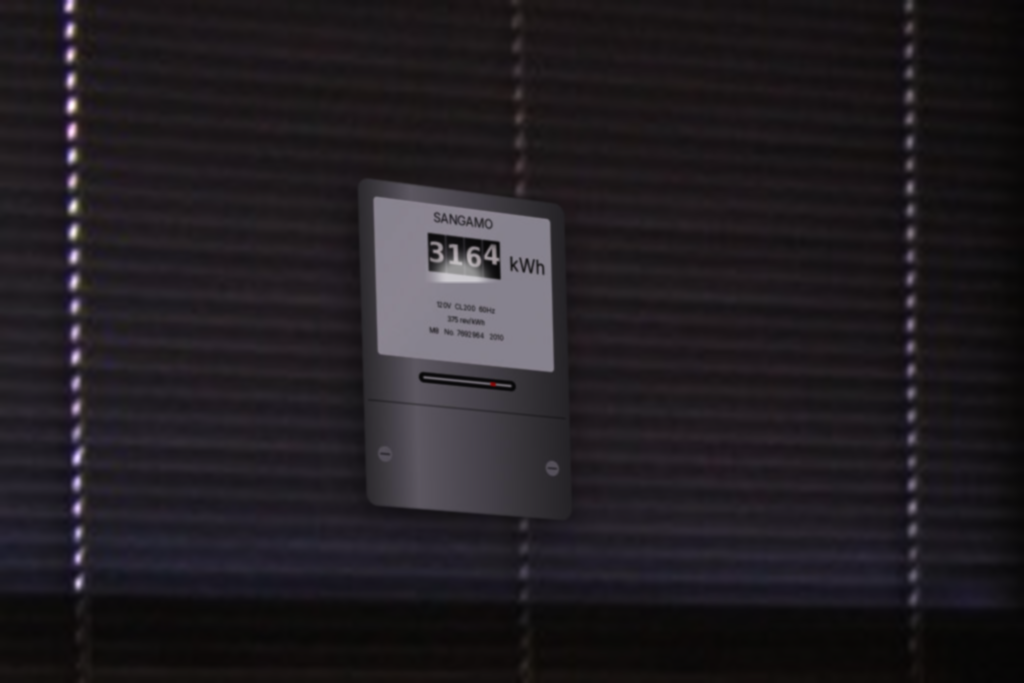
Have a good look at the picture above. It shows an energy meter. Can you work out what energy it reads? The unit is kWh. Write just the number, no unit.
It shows 3164
